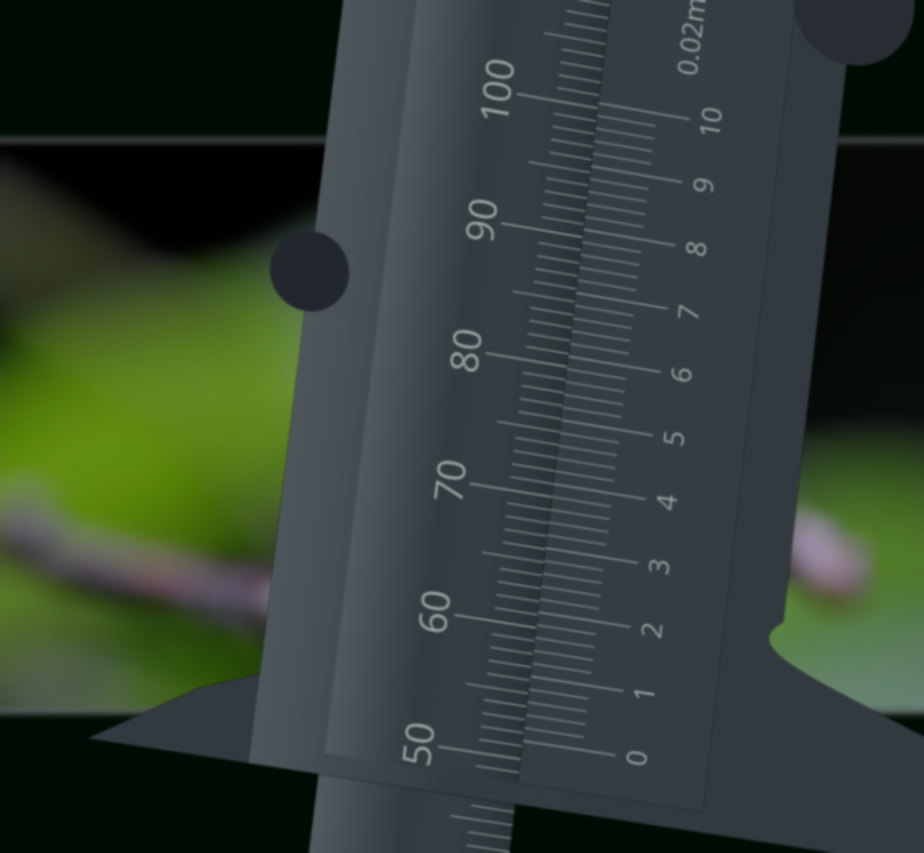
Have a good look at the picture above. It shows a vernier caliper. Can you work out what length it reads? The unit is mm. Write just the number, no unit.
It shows 51.4
